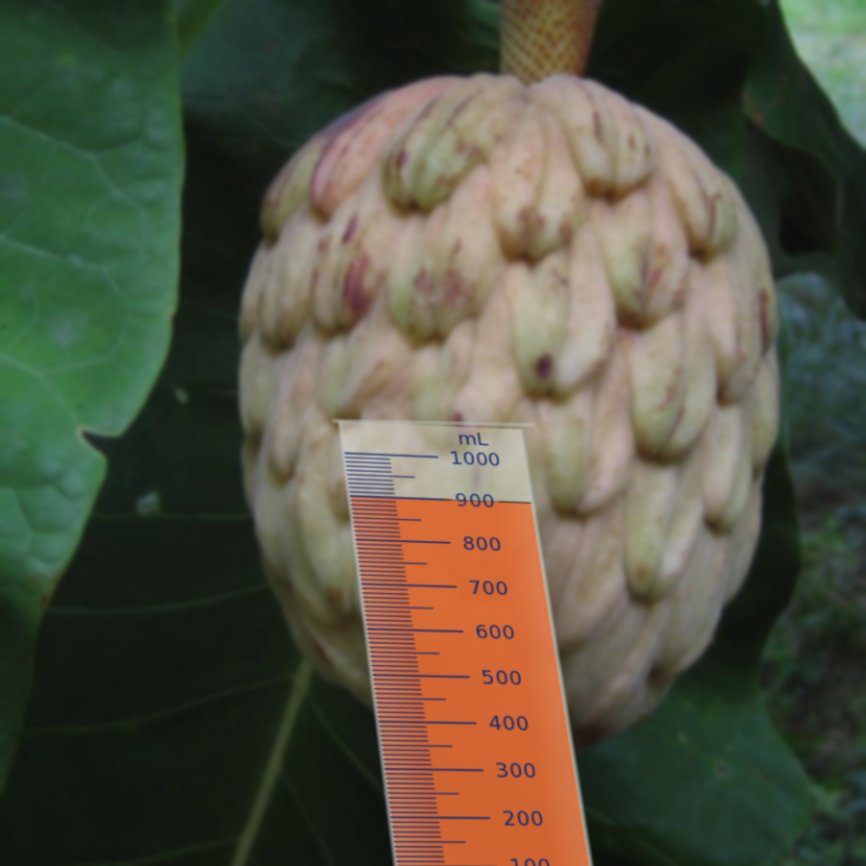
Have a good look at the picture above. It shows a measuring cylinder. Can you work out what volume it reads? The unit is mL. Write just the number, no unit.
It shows 900
